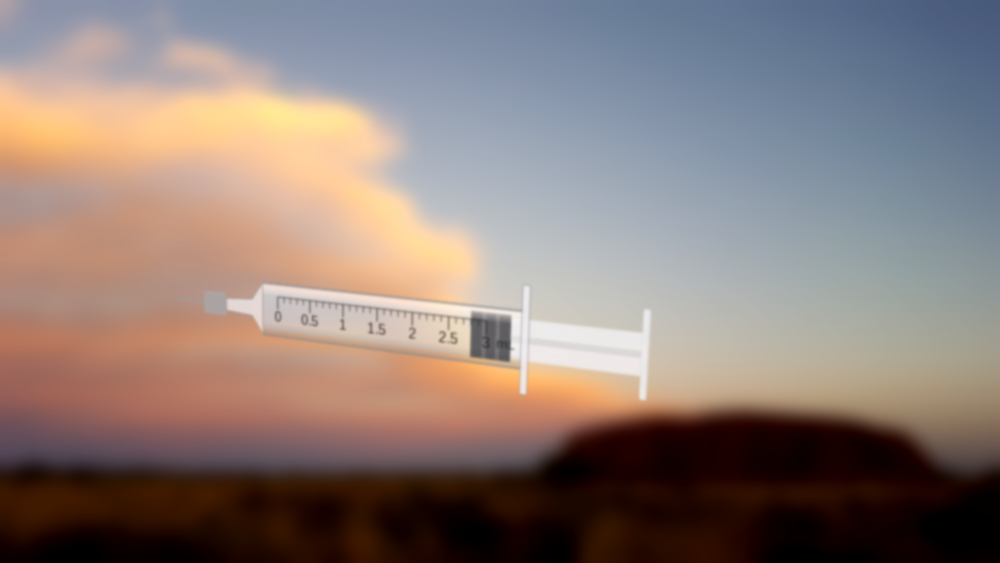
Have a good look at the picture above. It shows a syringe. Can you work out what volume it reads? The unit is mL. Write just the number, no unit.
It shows 2.8
